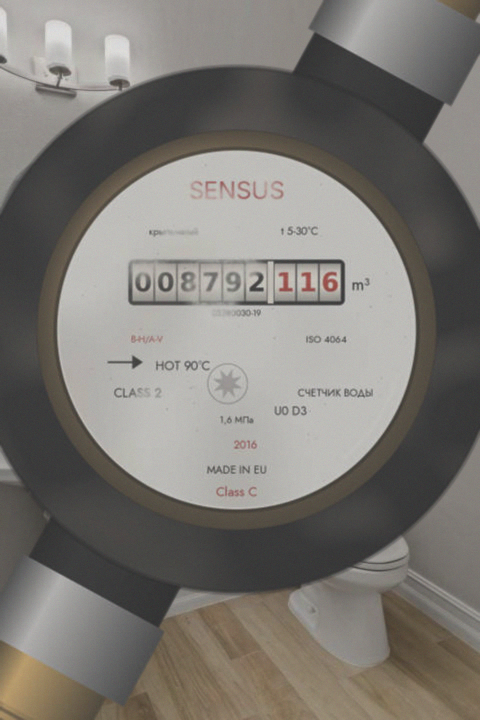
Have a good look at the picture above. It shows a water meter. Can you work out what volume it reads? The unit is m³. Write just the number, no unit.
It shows 8792.116
